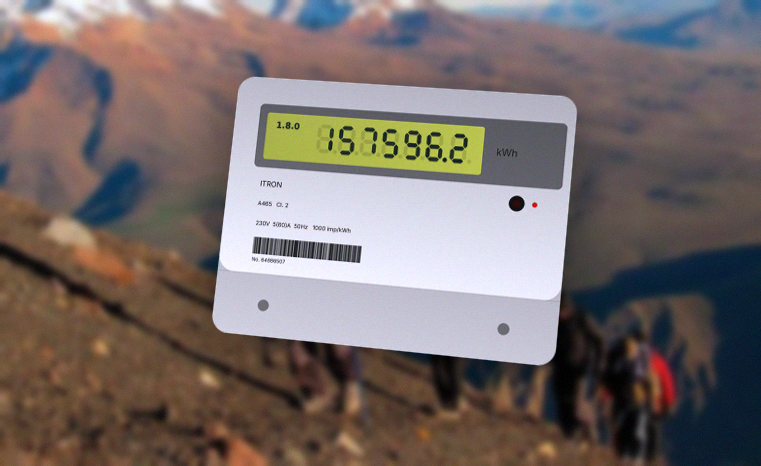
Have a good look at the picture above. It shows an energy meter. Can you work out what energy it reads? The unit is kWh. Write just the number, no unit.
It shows 157596.2
